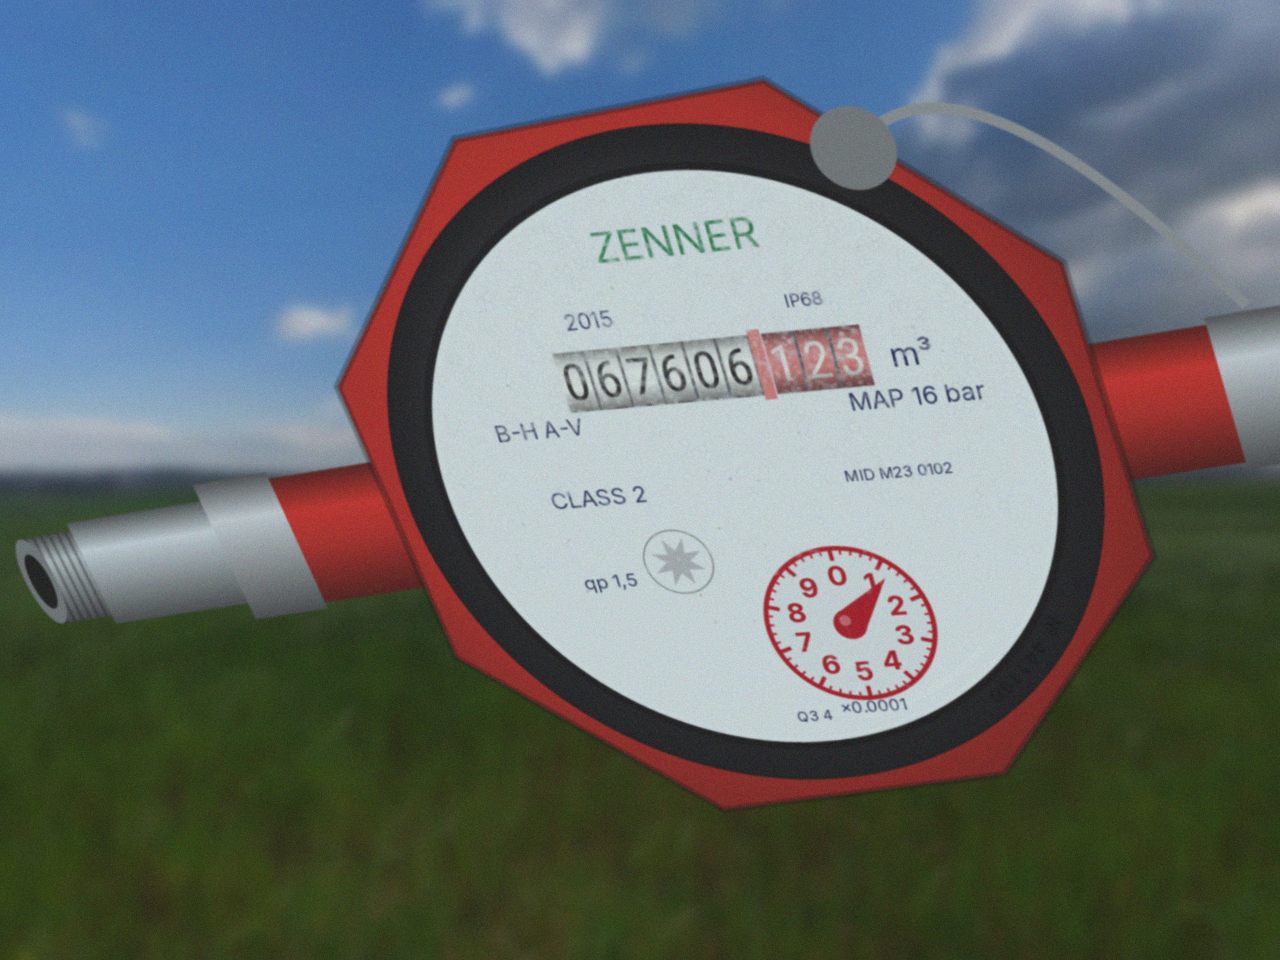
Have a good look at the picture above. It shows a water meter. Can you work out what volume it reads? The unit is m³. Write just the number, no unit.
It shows 67606.1231
